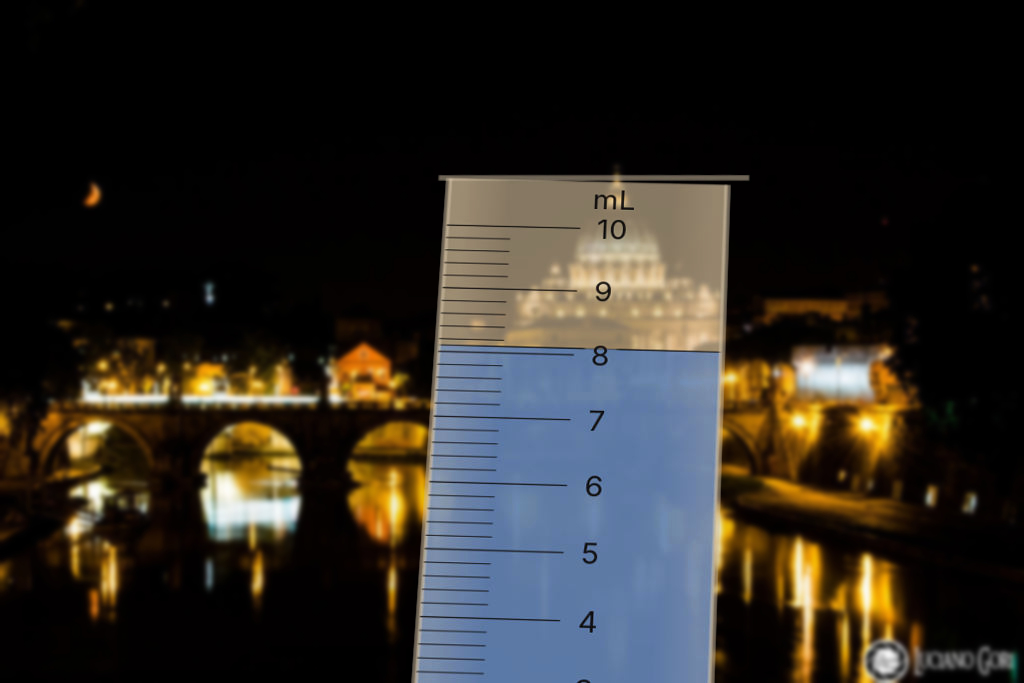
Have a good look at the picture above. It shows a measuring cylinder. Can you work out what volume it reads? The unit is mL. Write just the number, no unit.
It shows 8.1
